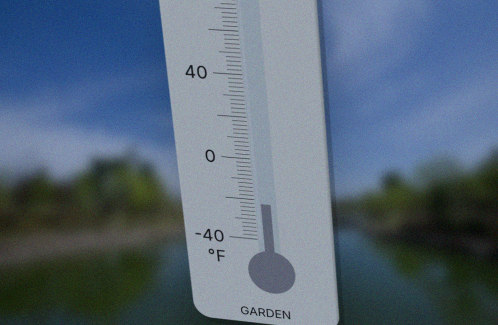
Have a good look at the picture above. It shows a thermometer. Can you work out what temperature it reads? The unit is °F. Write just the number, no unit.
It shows -22
